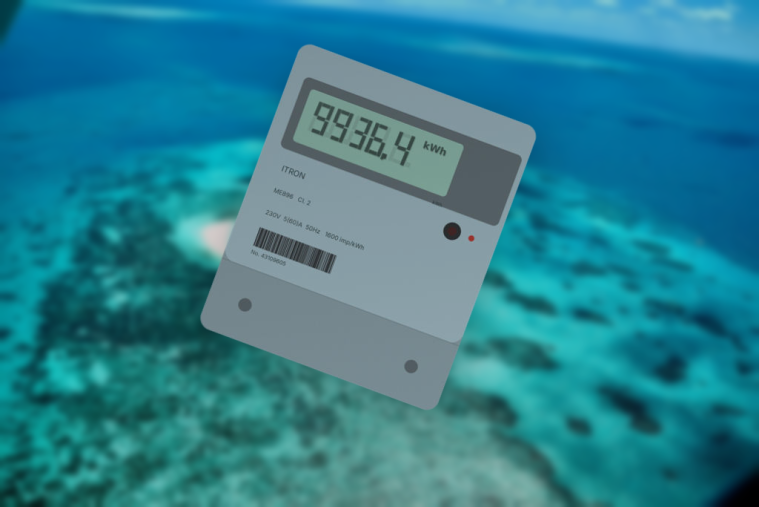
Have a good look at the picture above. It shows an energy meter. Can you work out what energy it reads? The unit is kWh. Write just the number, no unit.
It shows 9936.4
